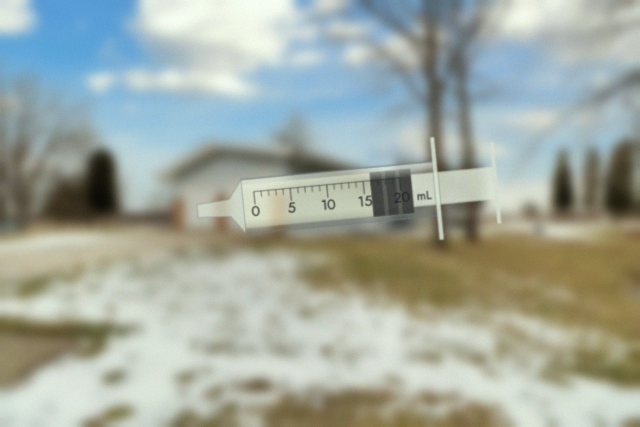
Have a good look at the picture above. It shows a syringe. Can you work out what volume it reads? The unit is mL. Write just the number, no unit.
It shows 16
